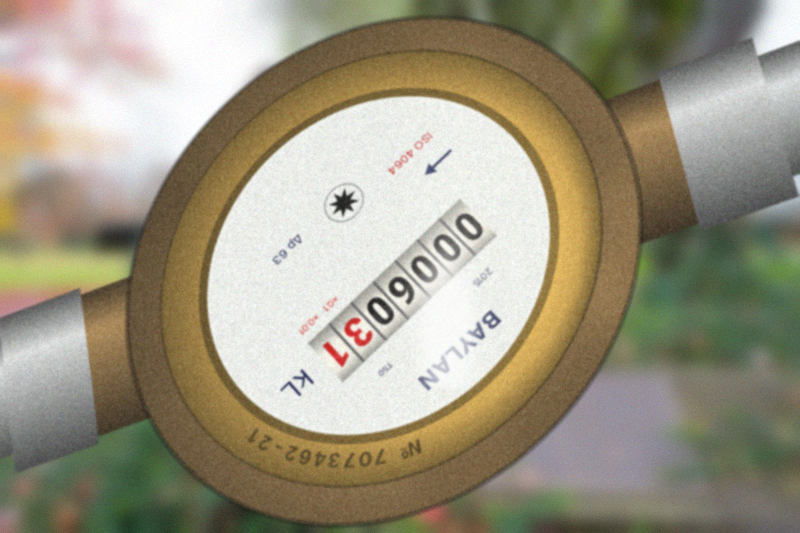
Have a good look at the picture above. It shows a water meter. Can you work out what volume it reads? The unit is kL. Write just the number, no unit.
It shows 60.31
